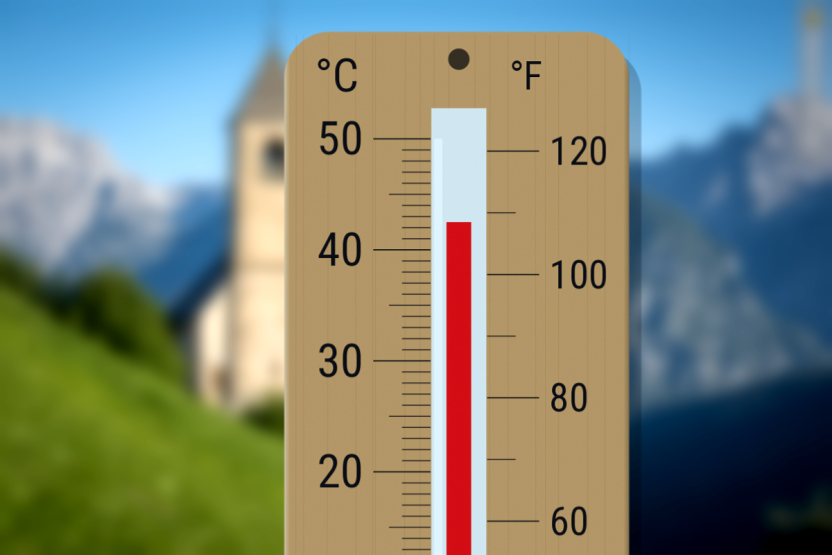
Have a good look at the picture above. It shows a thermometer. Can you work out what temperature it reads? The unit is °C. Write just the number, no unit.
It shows 42.5
